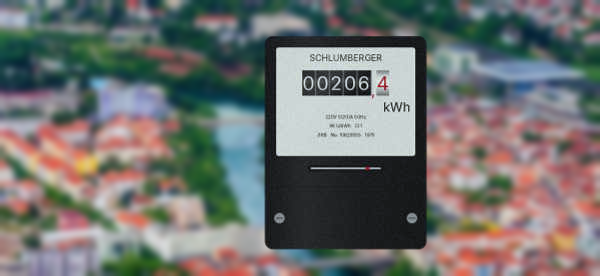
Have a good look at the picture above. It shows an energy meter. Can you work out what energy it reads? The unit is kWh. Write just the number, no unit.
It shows 206.4
